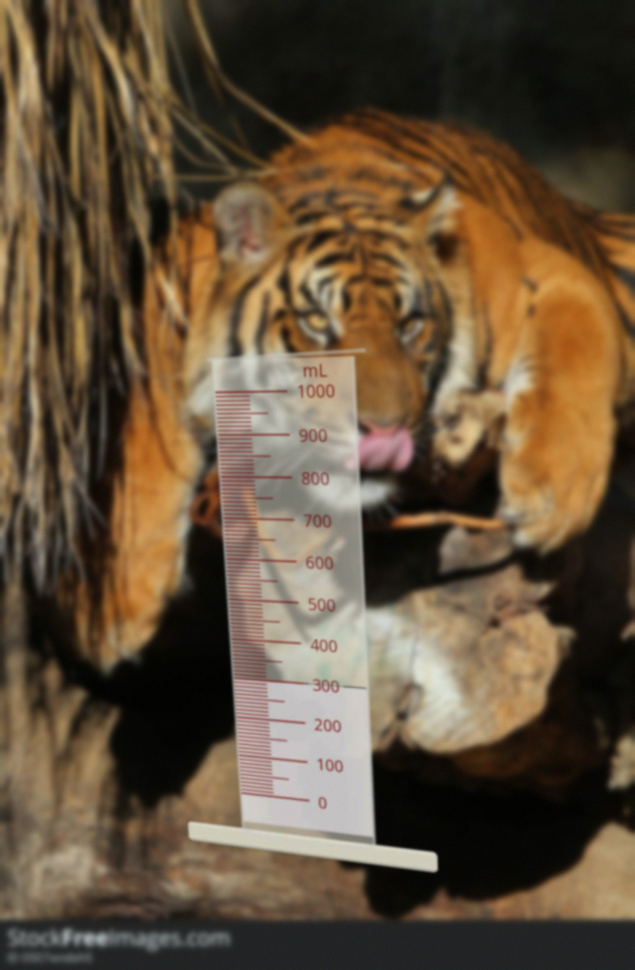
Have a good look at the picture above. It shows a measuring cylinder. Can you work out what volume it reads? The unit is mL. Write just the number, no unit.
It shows 300
